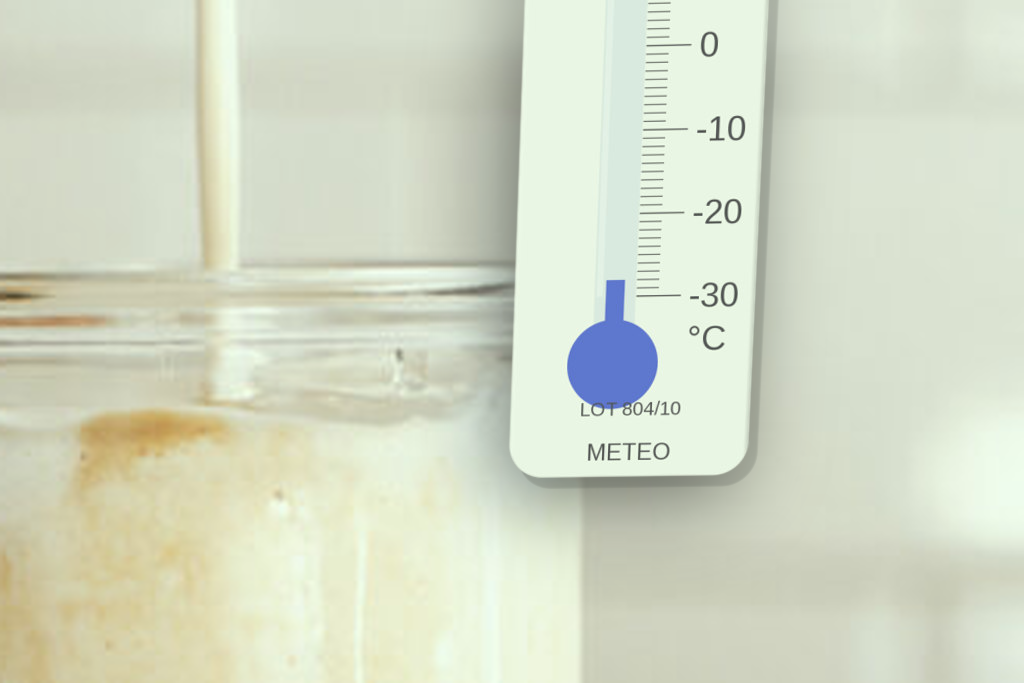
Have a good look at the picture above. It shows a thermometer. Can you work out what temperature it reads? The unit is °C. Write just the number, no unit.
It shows -28
